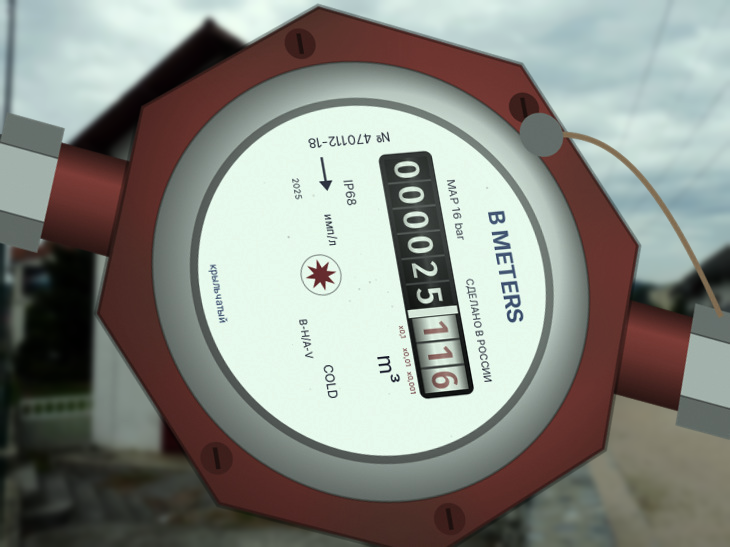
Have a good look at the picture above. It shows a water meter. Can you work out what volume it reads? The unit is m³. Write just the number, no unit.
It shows 25.116
